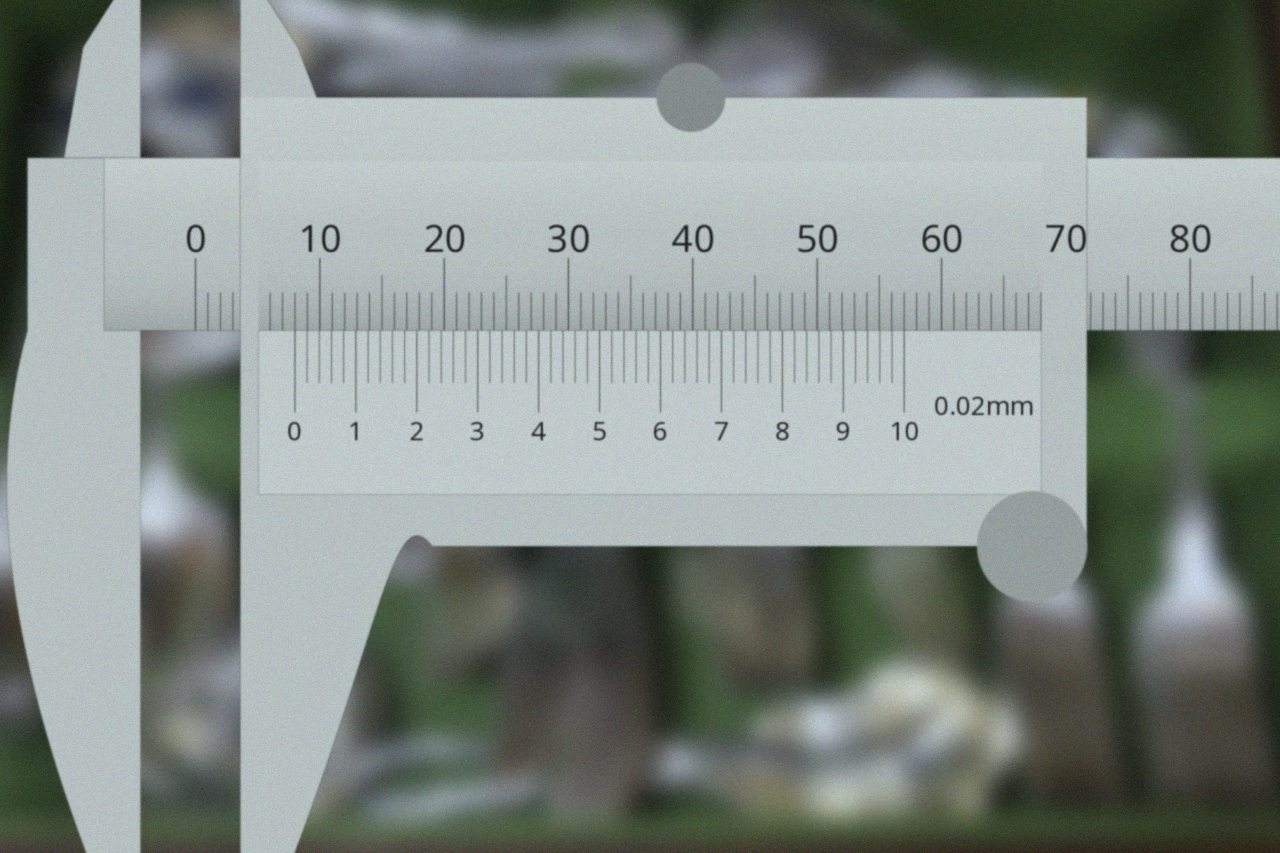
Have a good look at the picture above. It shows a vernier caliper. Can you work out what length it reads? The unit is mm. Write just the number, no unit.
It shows 8.0
